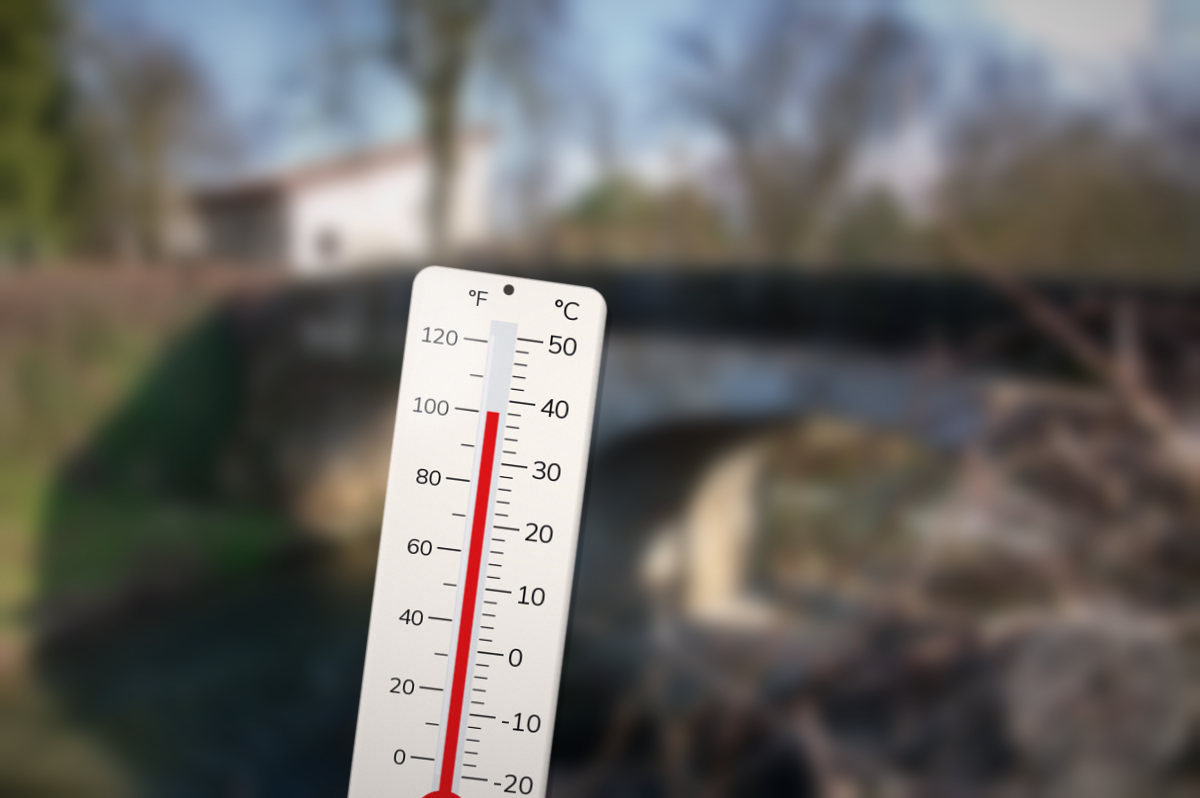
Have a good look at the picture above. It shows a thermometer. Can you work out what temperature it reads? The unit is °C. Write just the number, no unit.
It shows 38
